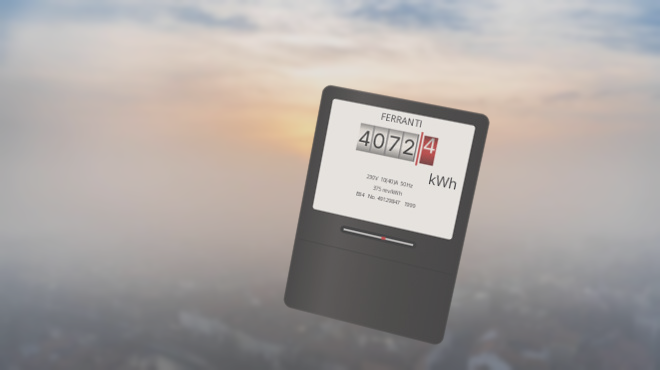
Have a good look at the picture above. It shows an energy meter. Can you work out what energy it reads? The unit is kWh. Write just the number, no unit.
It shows 4072.4
